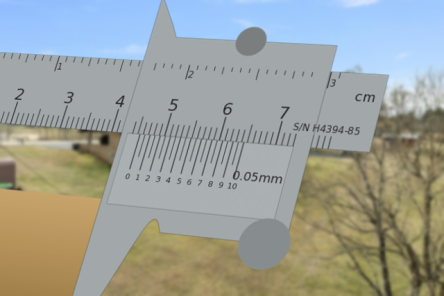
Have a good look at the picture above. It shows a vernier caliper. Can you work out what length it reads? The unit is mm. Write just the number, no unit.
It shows 45.4
